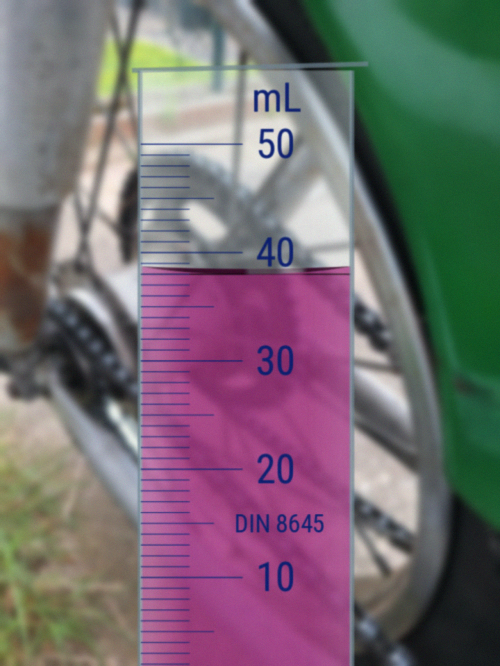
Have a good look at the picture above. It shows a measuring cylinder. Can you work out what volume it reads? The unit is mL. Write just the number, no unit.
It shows 38
